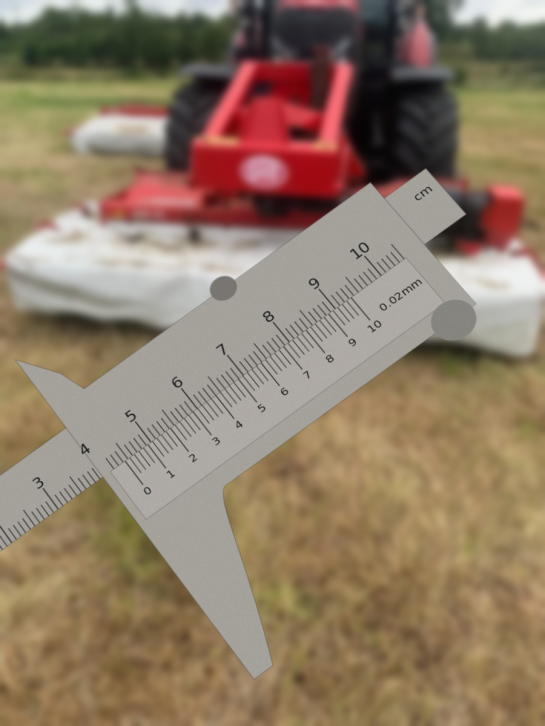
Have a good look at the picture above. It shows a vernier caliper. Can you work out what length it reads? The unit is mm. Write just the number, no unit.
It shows 44.4
